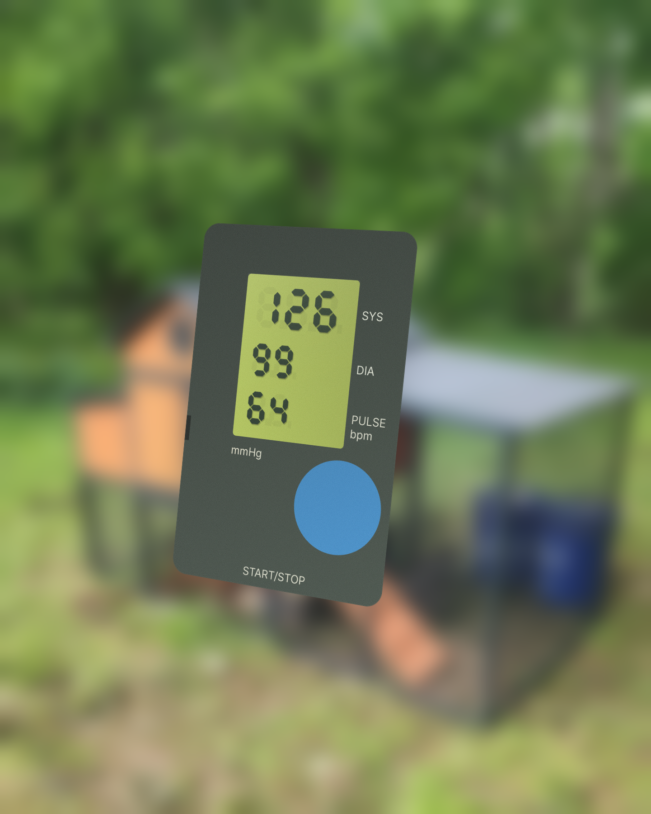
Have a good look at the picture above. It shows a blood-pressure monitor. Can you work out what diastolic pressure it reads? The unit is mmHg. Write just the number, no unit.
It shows 99
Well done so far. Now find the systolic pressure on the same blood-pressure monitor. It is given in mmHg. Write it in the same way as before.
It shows 126
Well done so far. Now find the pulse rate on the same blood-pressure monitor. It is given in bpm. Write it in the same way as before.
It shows 64
